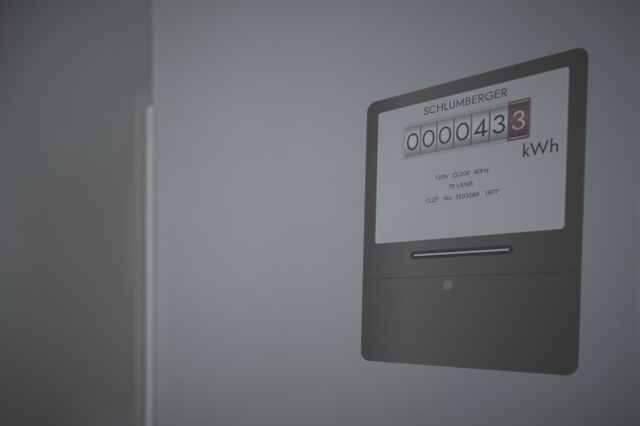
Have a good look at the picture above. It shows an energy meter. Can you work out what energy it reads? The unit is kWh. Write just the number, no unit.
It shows 43.3
